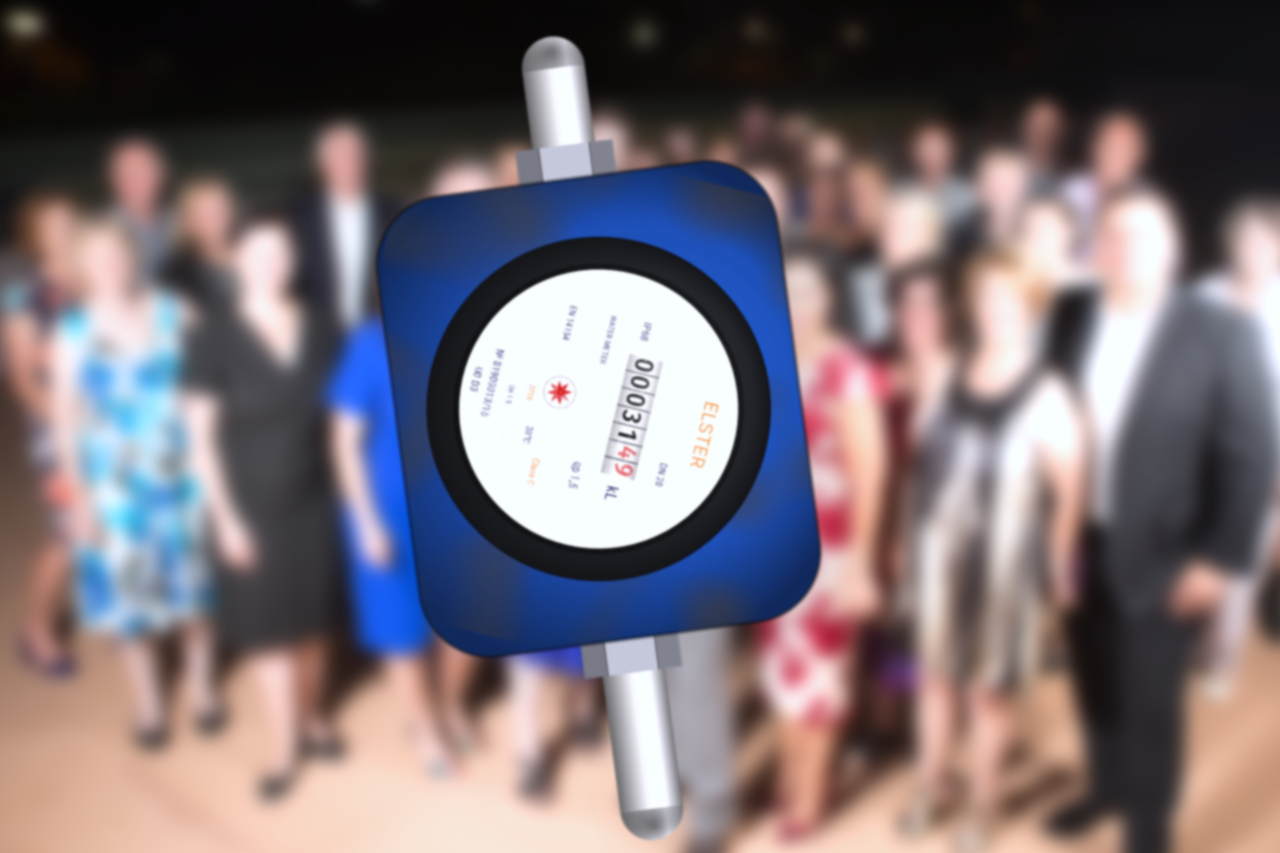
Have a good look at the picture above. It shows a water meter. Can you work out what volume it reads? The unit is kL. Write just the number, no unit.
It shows 31.49
